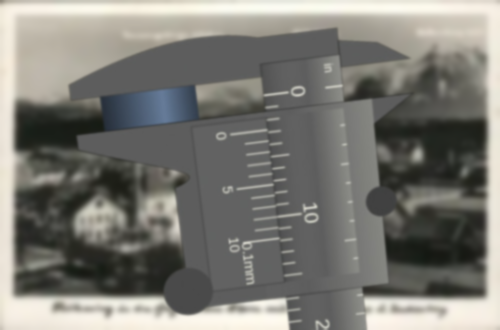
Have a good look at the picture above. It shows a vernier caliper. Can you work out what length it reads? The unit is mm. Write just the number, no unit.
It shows 2.8
